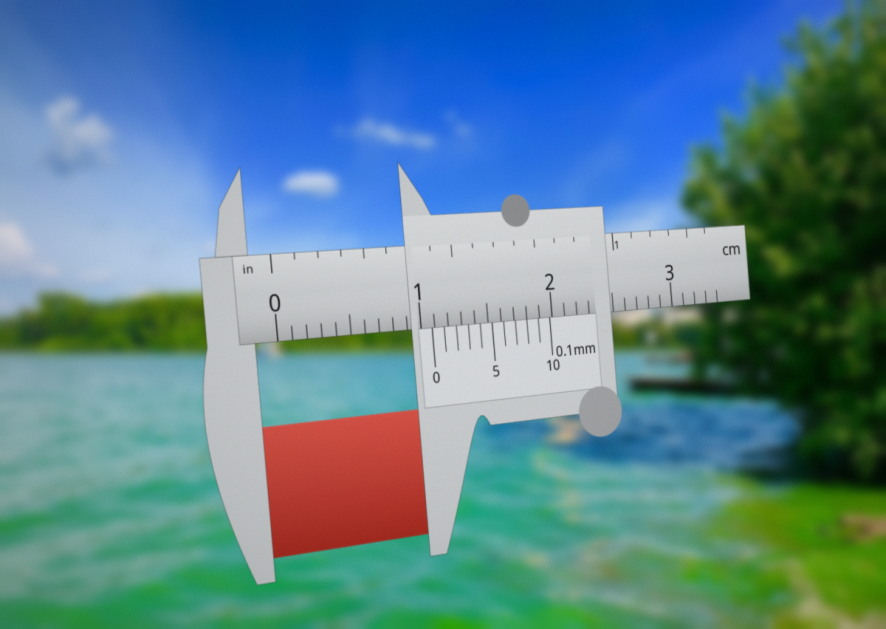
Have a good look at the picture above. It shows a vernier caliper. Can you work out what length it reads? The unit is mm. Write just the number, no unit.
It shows 10.8
